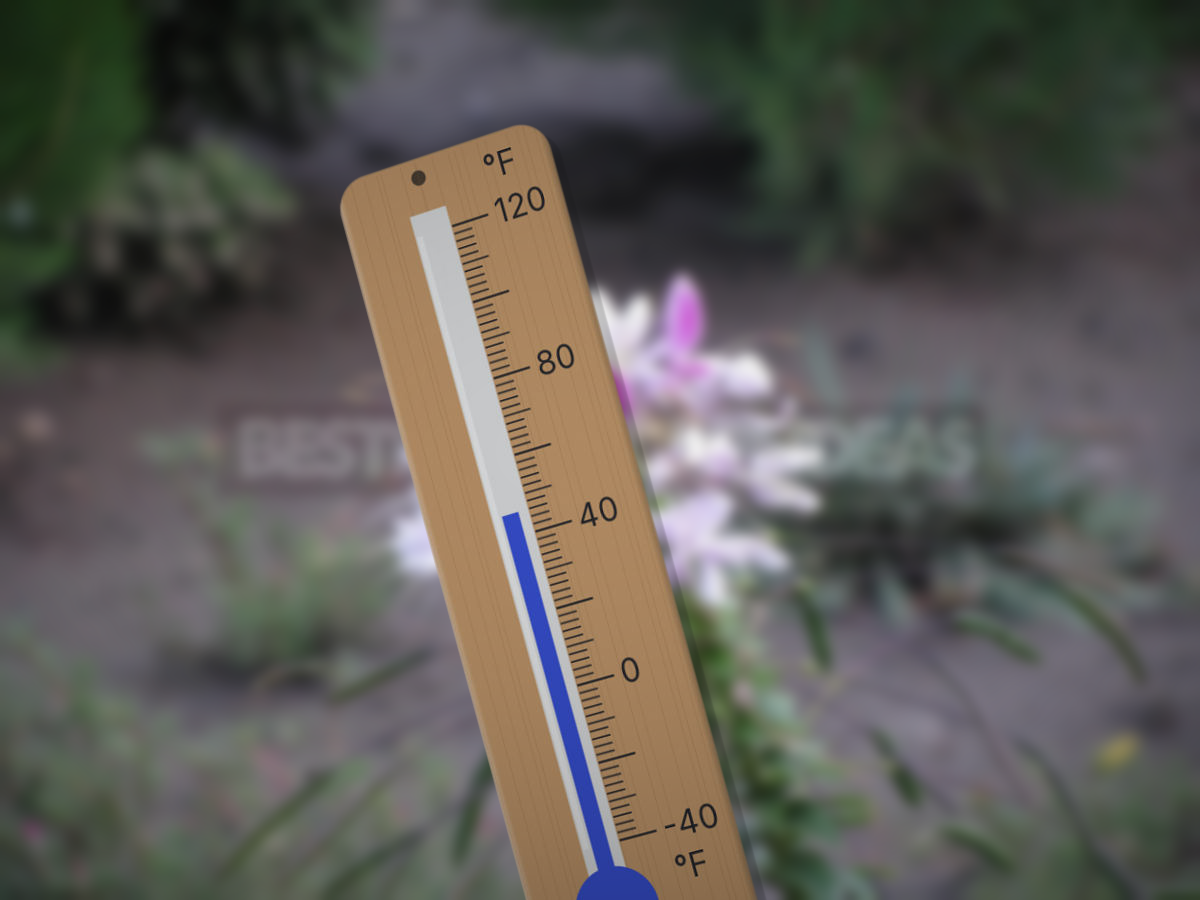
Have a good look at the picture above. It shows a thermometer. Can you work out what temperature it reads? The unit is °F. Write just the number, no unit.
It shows 46
